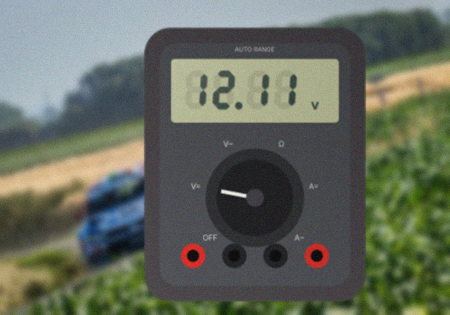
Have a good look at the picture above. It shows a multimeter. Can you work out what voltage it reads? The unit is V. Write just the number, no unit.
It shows 12.11
